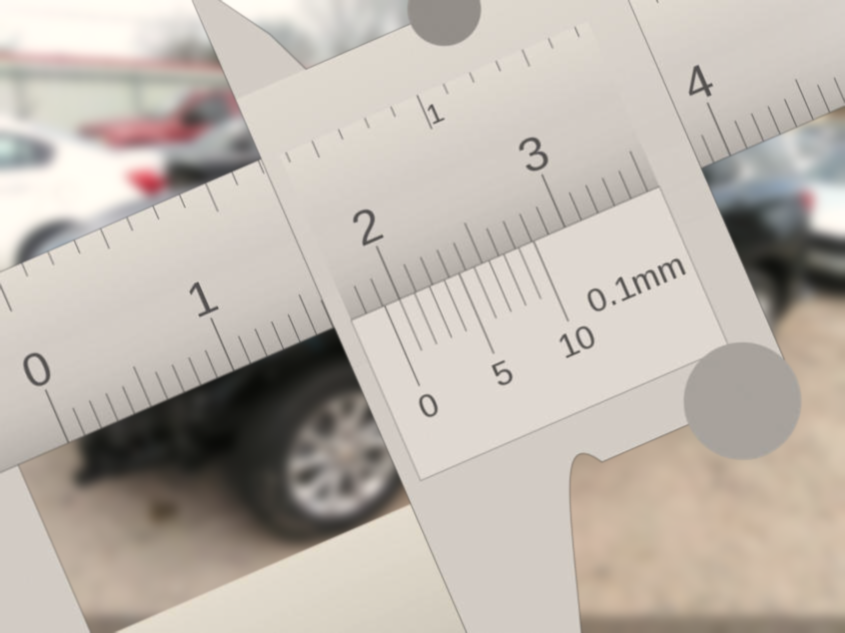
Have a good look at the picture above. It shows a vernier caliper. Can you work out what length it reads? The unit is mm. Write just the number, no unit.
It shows 19.1
